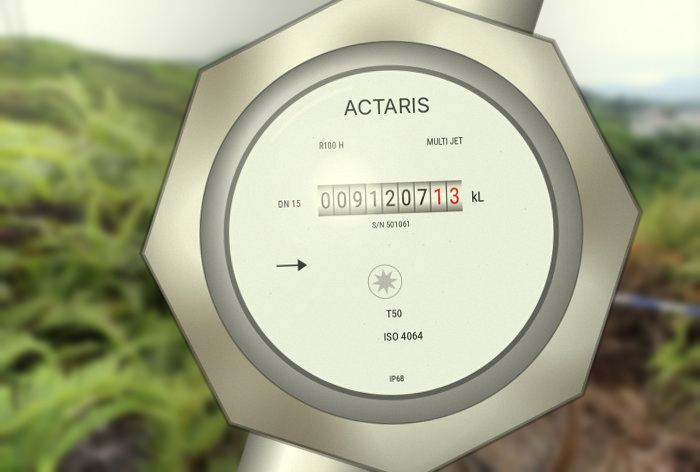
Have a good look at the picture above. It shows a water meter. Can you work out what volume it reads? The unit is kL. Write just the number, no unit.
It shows 91207.13
